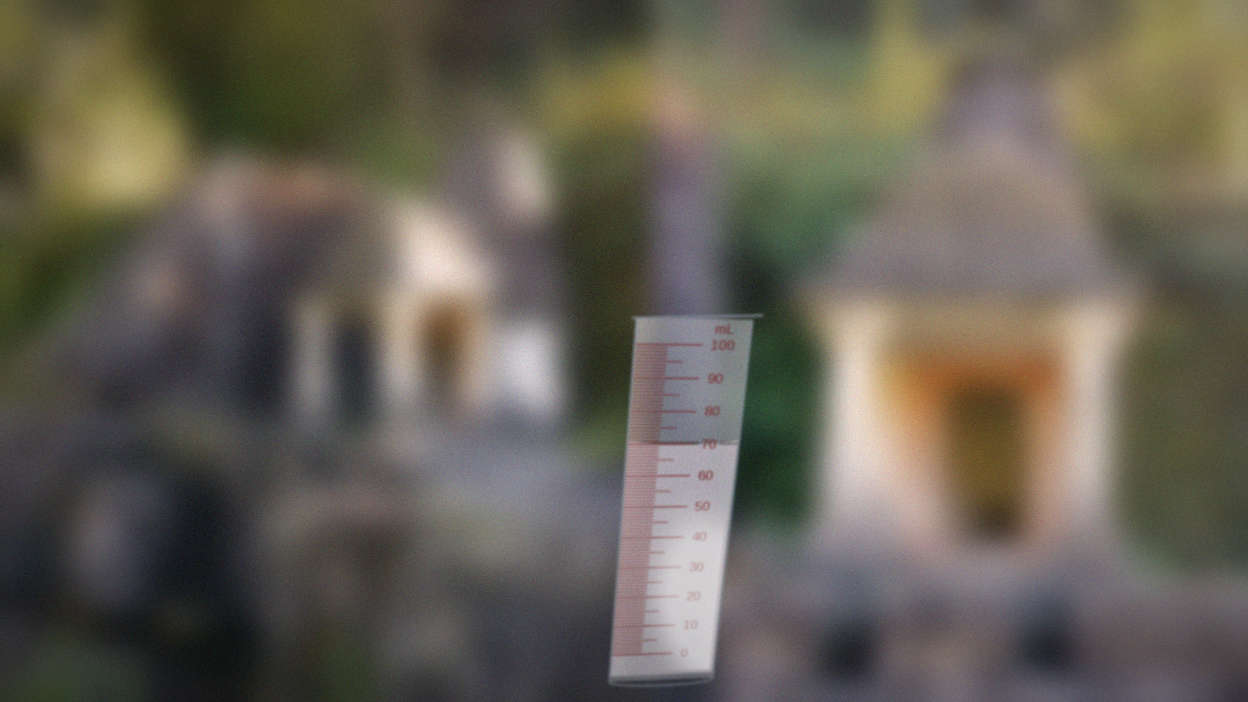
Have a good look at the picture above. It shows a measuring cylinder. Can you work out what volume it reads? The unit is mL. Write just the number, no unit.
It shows 70
